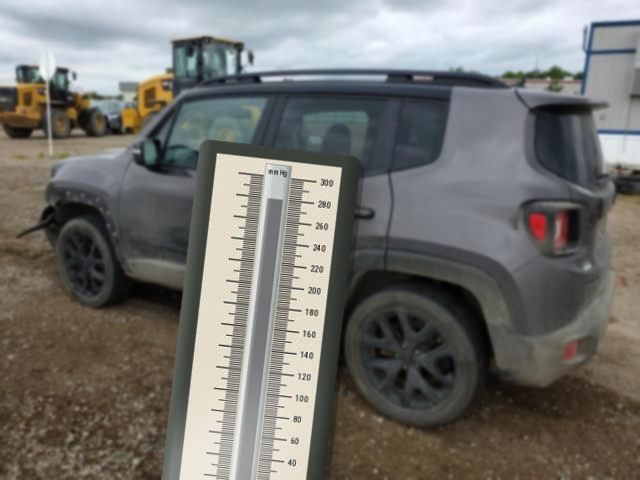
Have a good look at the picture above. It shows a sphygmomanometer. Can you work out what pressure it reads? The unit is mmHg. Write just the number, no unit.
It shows 280
